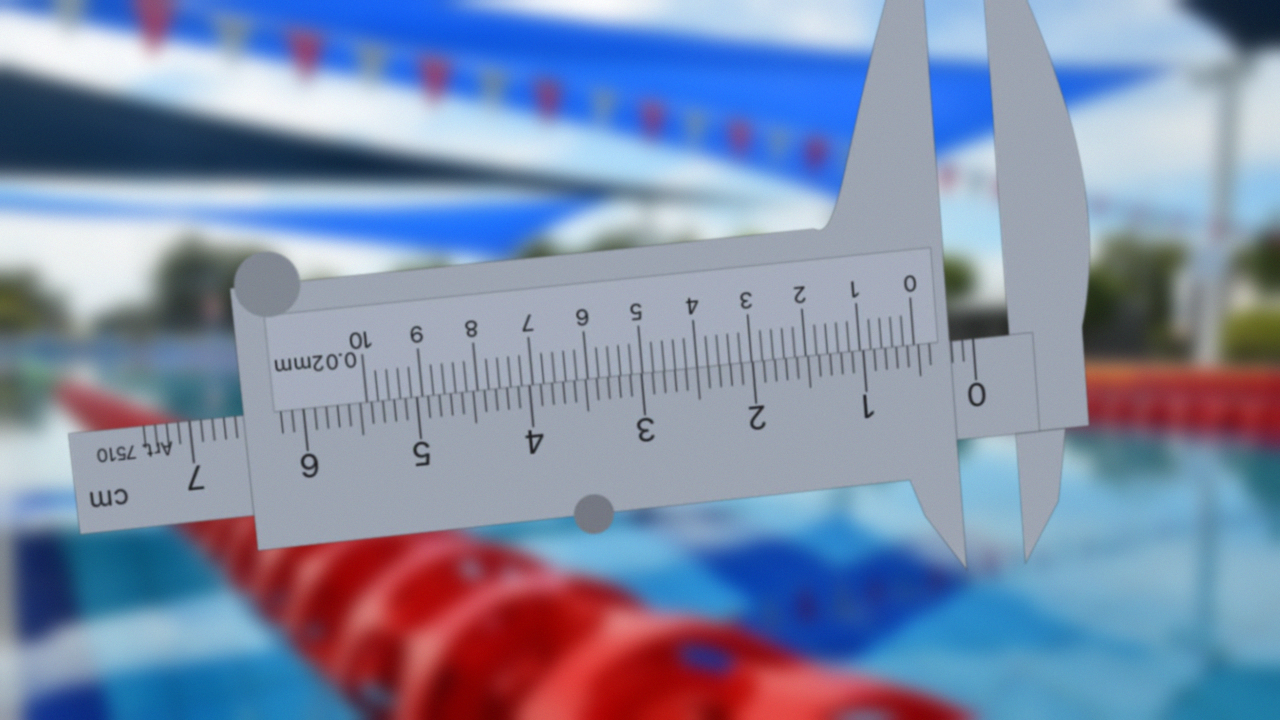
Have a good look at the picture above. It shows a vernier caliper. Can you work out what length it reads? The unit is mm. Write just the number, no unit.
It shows 5.4
